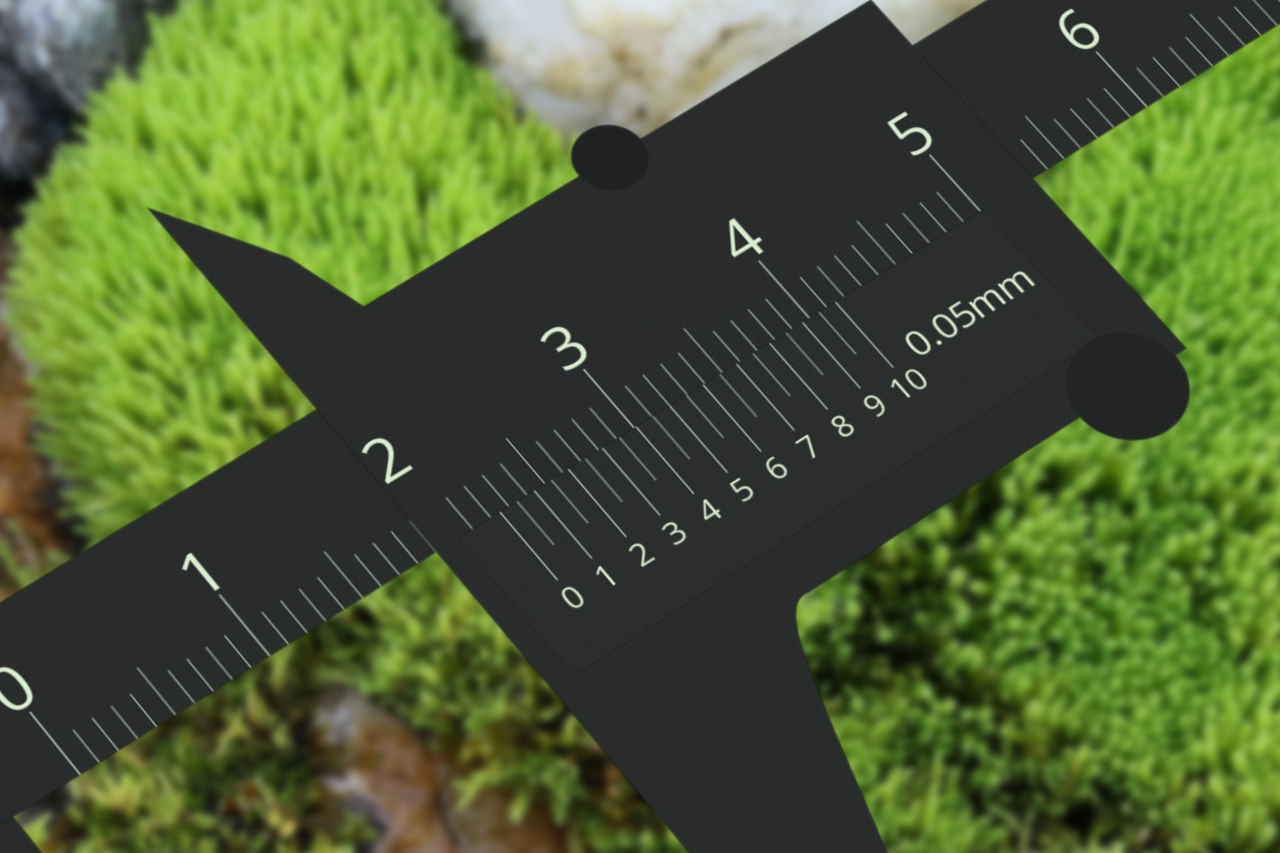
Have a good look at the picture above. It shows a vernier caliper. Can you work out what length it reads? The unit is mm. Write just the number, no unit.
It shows 22.5
